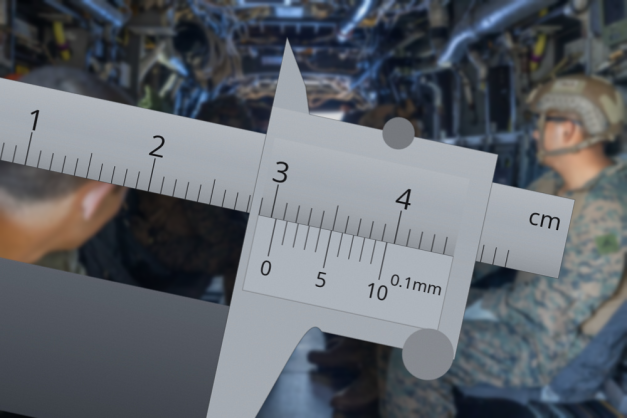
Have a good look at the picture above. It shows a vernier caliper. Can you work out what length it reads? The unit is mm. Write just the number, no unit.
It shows 30.4
